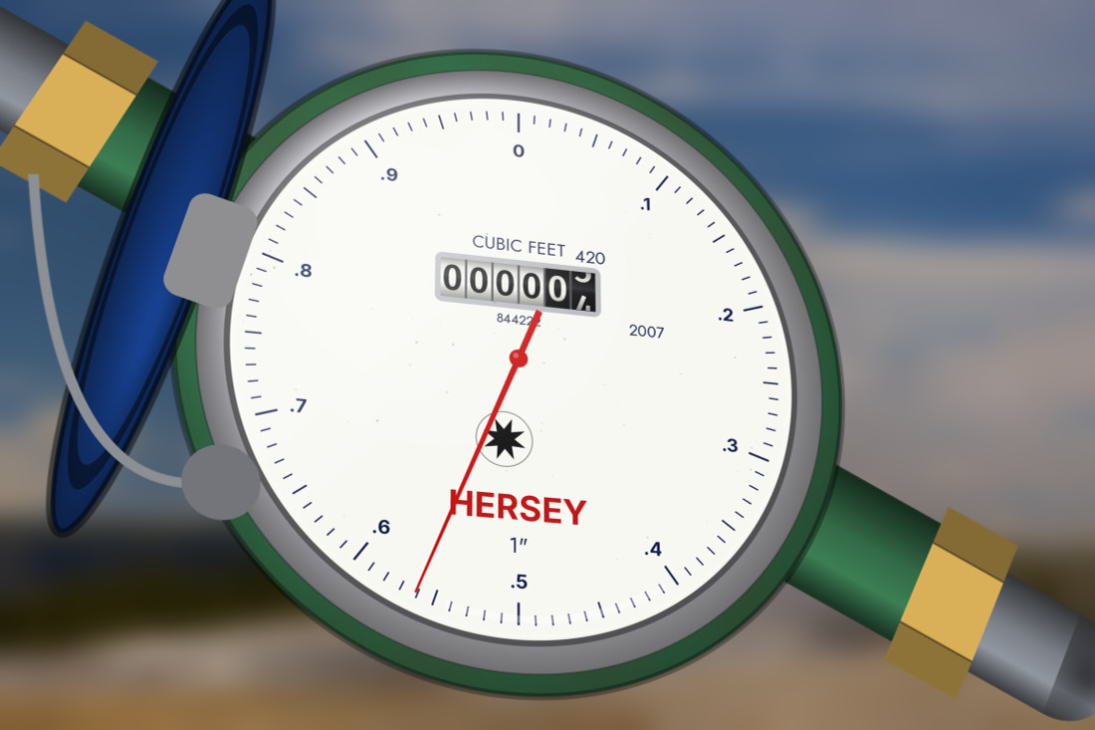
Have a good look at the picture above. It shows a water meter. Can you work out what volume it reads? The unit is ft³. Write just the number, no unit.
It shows 3.56
